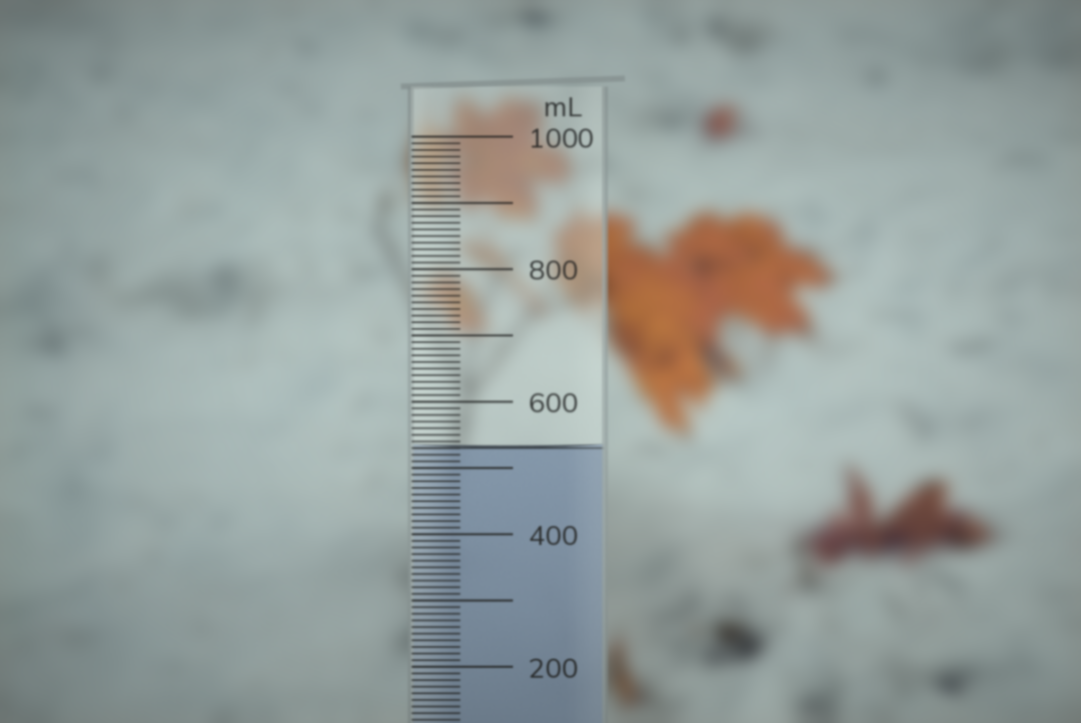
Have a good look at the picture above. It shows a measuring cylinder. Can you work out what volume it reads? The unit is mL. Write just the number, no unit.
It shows 530
